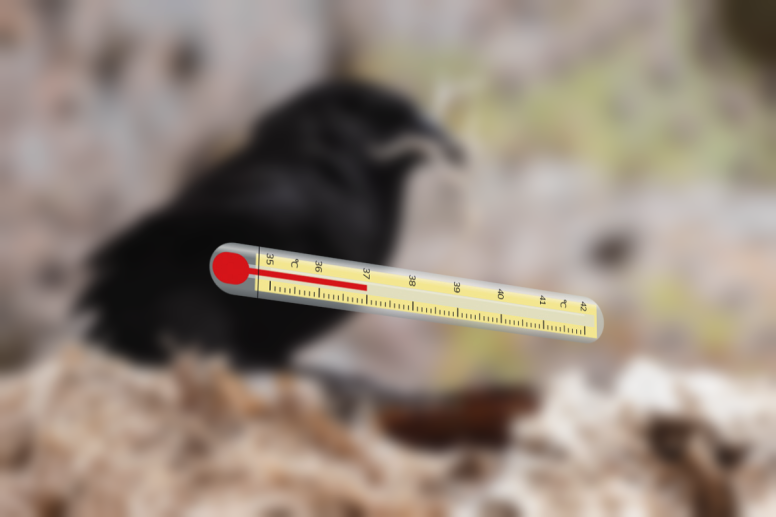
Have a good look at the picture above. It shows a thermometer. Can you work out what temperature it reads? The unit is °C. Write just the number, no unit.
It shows 37
